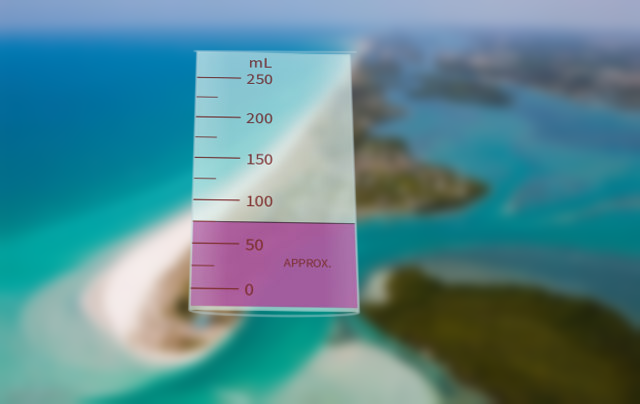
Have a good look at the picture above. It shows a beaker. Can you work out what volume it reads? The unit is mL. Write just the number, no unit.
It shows 75
